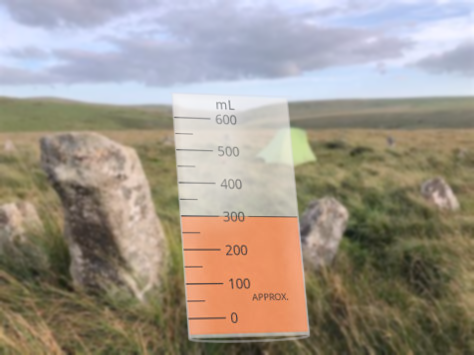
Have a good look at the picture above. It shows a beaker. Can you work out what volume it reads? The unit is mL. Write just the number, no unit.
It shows 300
